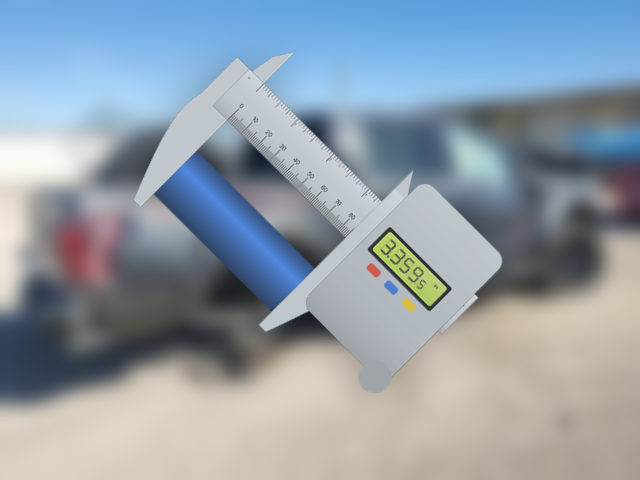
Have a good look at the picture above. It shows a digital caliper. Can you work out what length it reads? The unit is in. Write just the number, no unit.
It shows 3.3595
